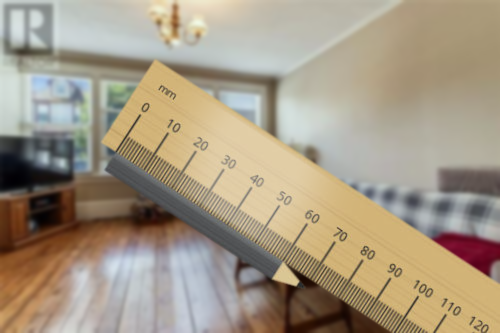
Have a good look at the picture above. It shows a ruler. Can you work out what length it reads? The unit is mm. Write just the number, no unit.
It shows 70
